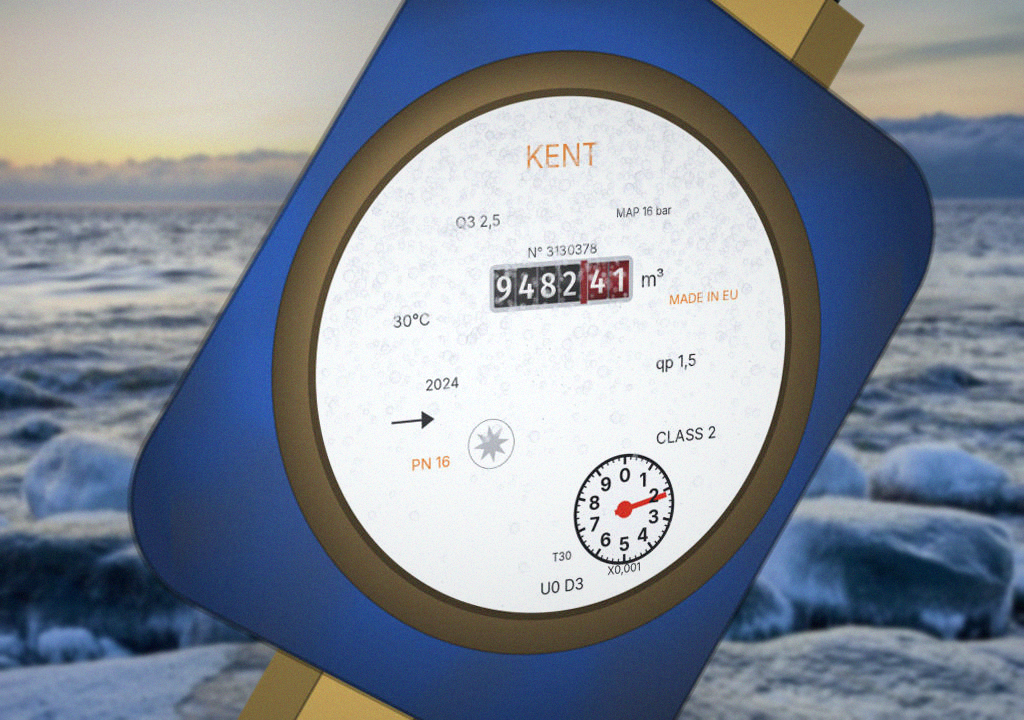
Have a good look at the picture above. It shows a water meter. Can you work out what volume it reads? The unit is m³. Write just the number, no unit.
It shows 9482.412
